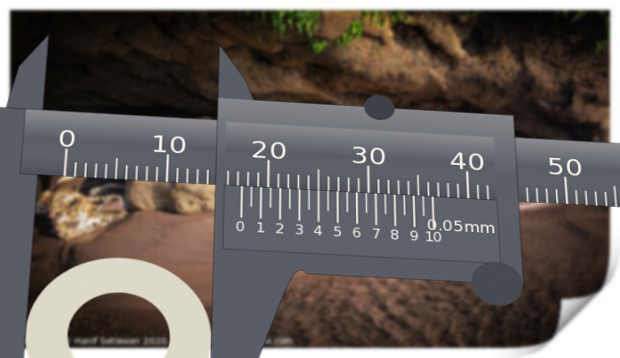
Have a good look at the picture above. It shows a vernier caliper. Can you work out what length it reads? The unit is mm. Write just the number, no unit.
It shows 17.4
